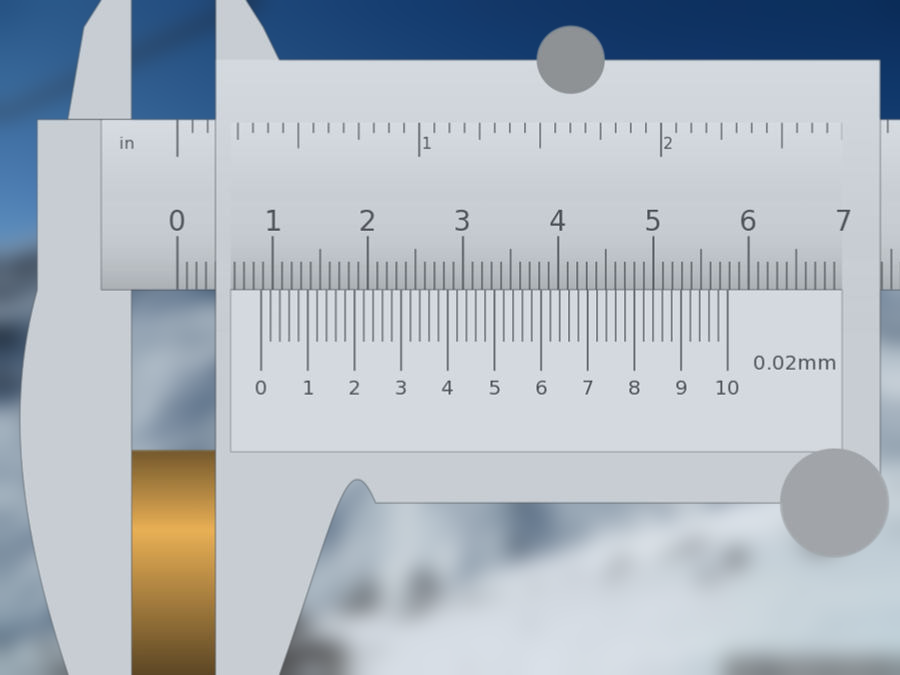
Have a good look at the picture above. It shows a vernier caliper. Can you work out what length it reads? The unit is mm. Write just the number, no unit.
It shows 8.8
